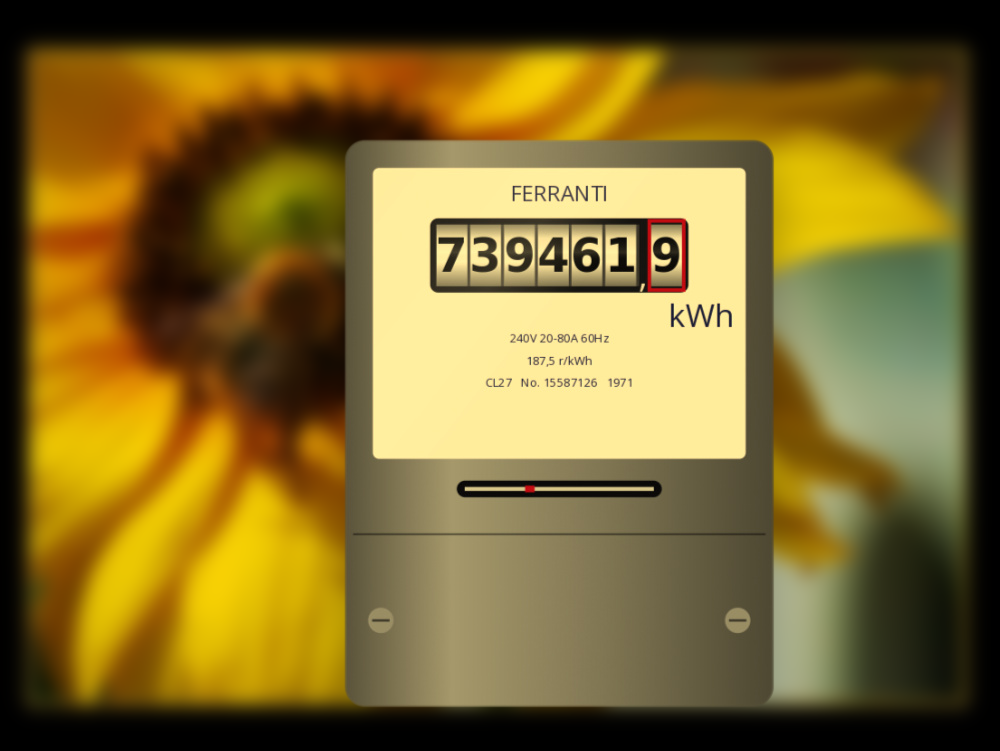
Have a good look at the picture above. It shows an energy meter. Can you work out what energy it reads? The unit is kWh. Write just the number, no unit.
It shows 739461.9
